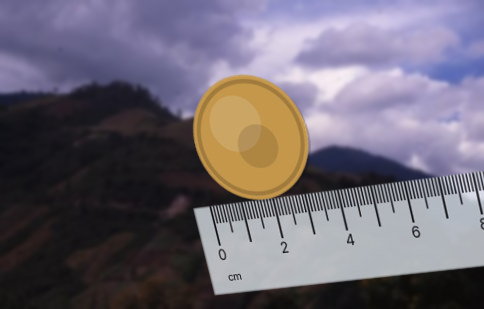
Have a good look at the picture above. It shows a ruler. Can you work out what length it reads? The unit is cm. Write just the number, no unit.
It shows 3.5
